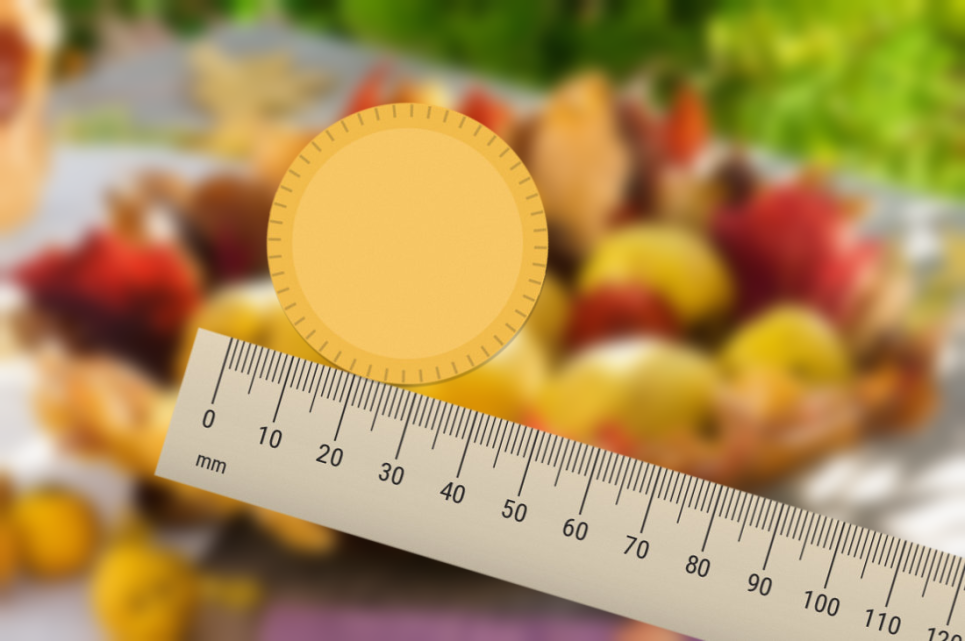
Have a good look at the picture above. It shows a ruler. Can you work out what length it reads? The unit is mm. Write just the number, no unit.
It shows 44
